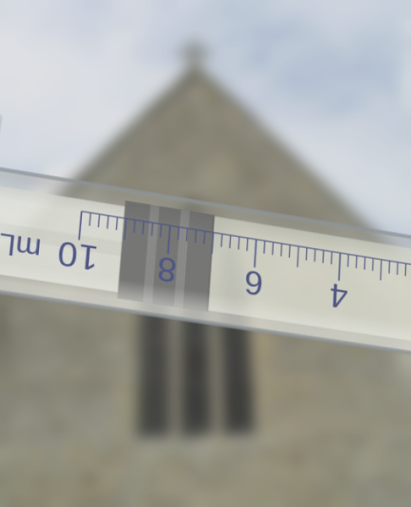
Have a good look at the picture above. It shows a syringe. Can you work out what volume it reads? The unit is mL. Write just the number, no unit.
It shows 7
